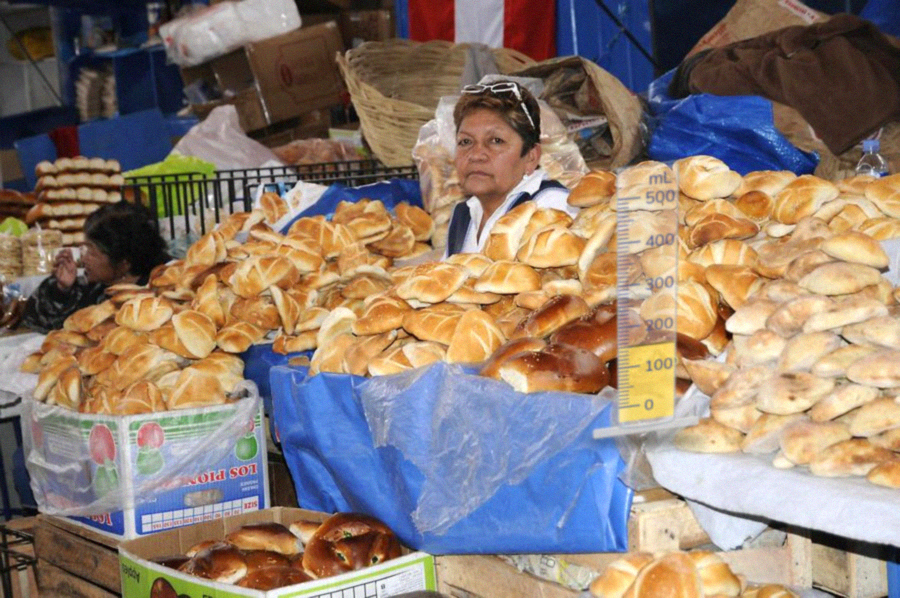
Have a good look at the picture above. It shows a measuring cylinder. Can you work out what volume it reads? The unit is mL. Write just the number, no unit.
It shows 150
